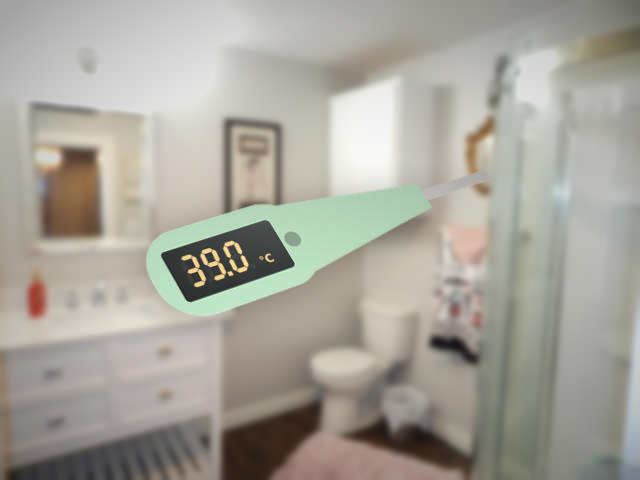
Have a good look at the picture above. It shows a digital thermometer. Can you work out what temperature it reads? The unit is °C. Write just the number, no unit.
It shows 39.0
